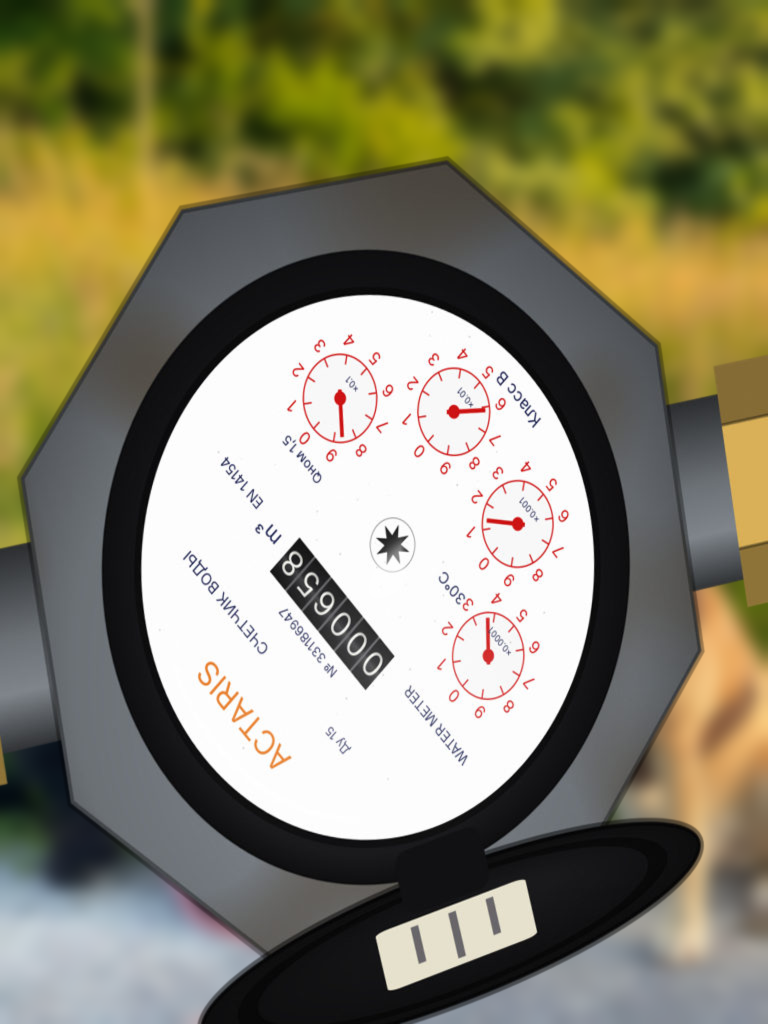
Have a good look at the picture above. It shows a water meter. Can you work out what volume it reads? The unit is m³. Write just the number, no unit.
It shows 658.8613
